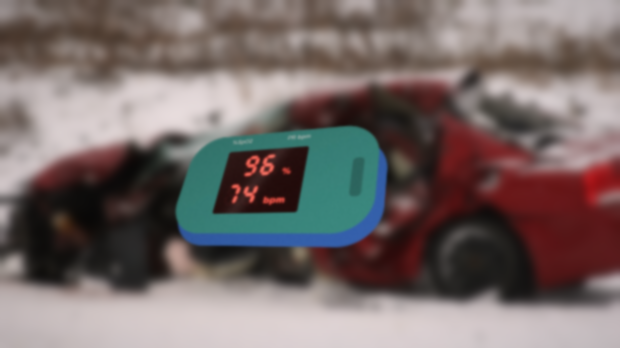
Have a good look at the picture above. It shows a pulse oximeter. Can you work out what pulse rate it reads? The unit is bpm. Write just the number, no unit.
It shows 74
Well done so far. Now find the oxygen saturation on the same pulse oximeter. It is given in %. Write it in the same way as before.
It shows 96
